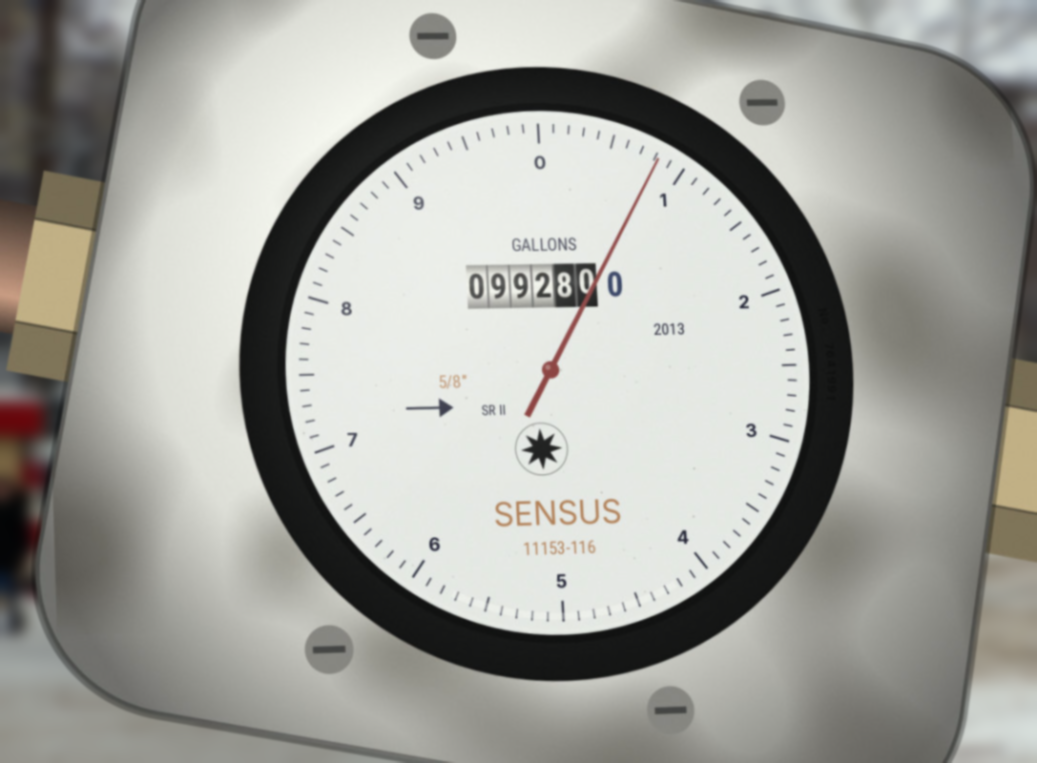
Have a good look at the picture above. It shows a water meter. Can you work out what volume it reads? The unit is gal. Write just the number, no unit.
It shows 992800.8
